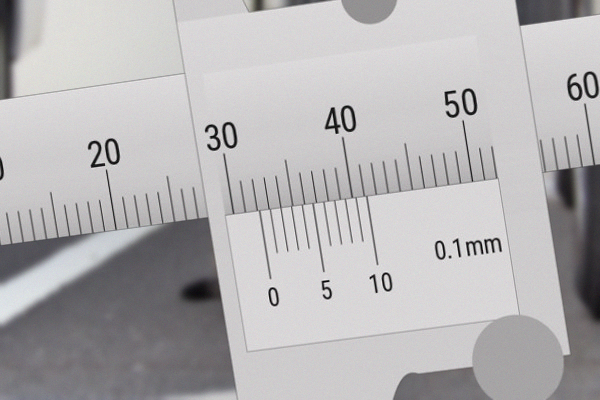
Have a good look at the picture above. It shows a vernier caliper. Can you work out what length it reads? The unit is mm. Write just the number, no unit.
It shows 32.2
